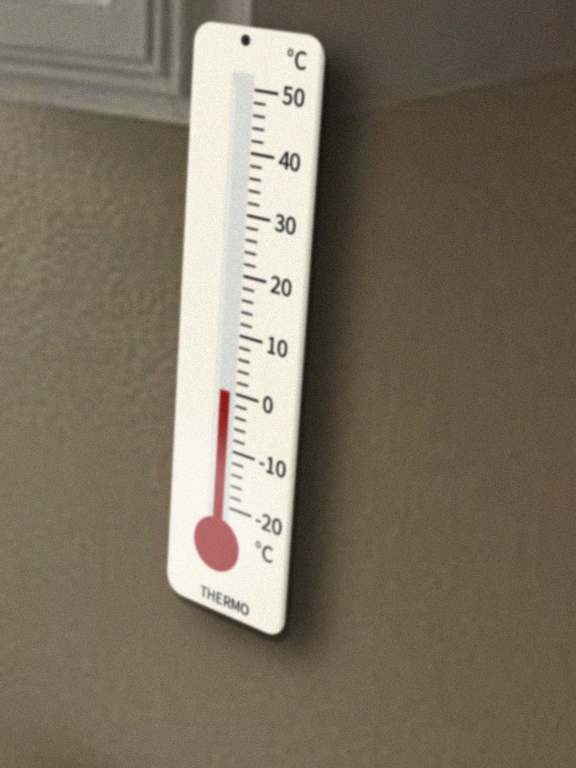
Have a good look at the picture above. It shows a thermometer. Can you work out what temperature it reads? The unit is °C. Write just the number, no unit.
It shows 0
